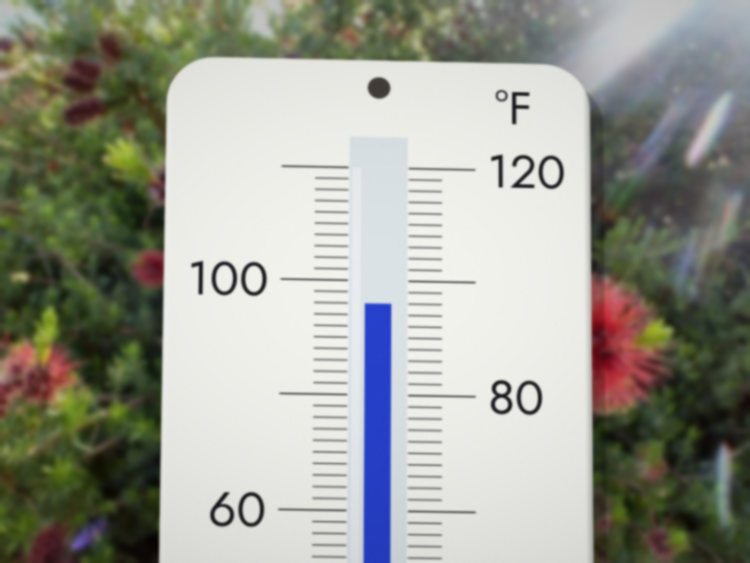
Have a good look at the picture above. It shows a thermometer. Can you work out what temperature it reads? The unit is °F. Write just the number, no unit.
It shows 96
